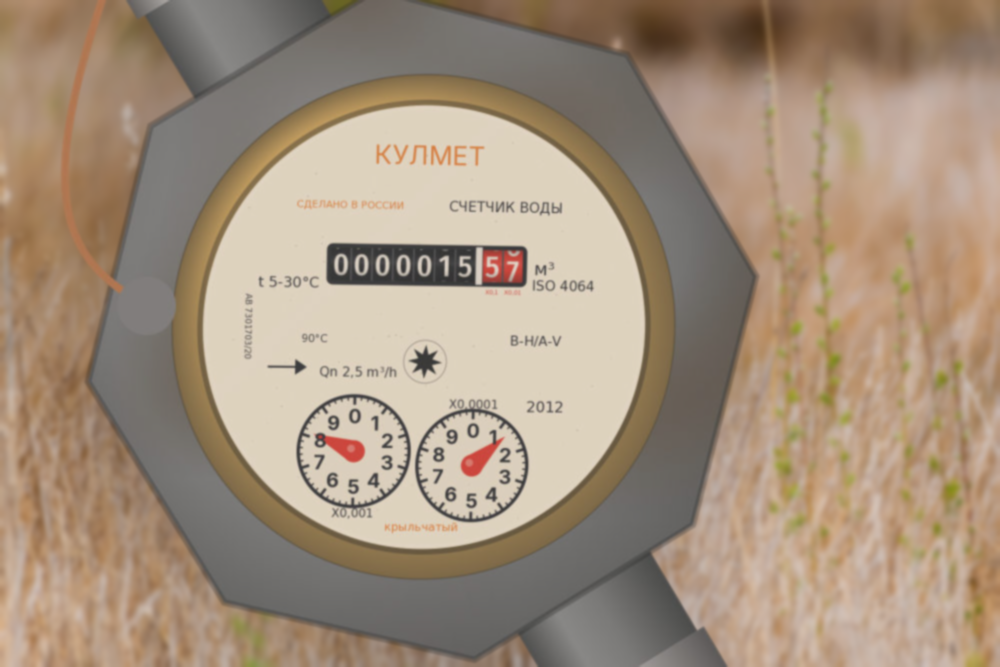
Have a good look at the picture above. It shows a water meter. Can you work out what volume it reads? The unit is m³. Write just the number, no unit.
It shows 15.5681
